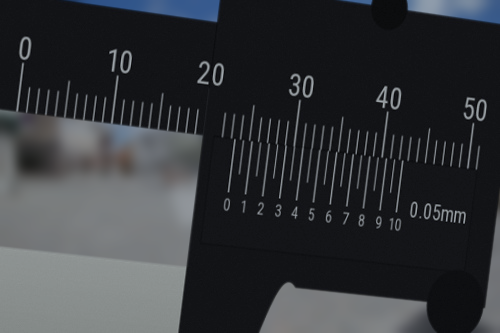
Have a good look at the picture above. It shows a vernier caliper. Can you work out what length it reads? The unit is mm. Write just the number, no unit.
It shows 23.4
